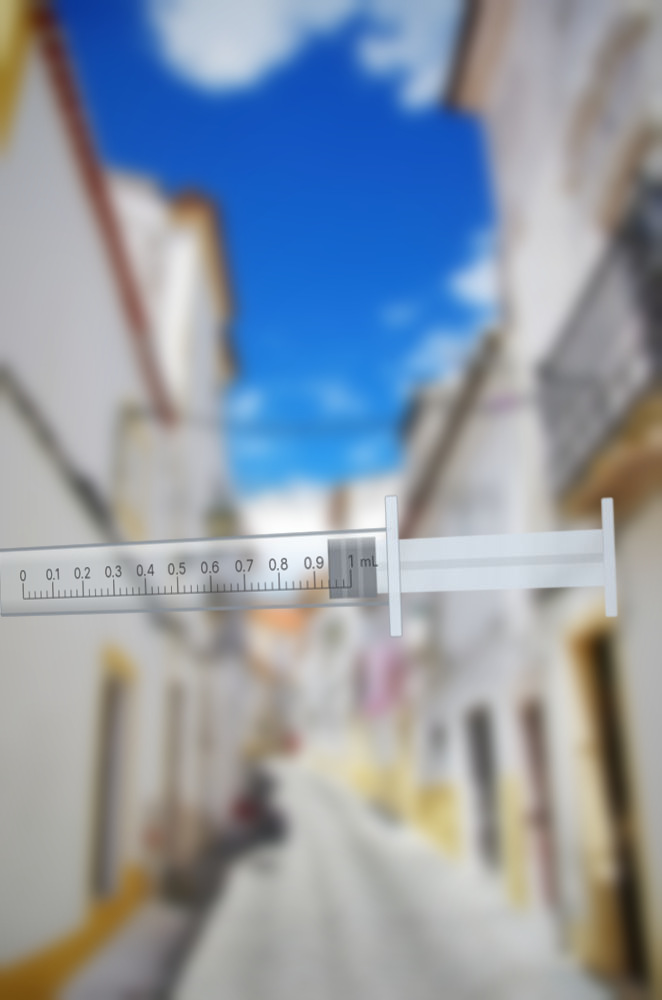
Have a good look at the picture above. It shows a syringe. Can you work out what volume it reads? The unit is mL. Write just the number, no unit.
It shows 0.94
